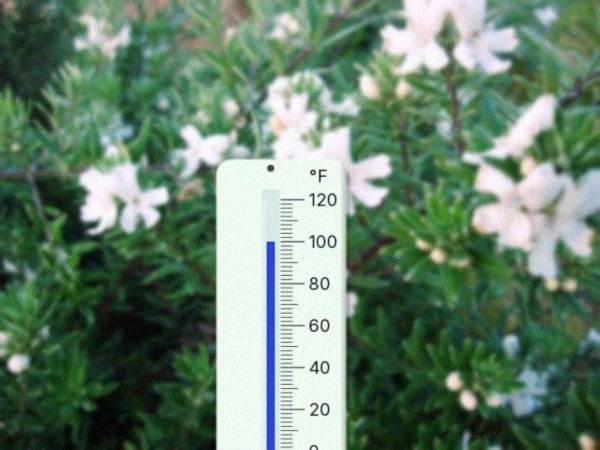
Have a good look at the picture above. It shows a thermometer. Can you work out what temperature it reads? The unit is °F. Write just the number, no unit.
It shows 100
